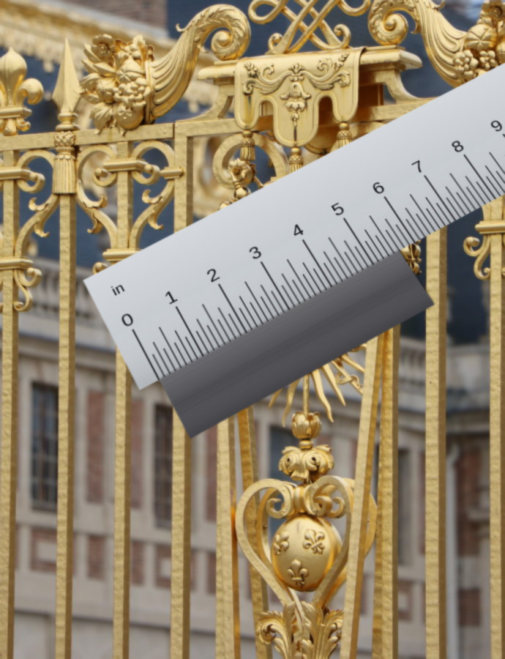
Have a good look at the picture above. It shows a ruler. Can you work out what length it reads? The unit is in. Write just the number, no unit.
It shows 5.625
